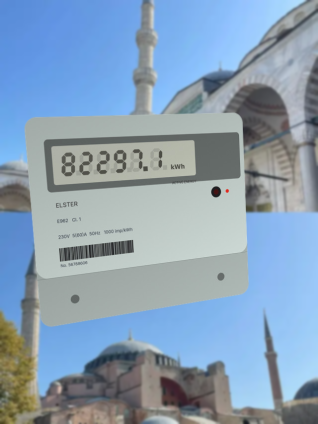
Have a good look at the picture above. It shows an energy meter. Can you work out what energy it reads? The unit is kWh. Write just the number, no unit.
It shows 82297.1
